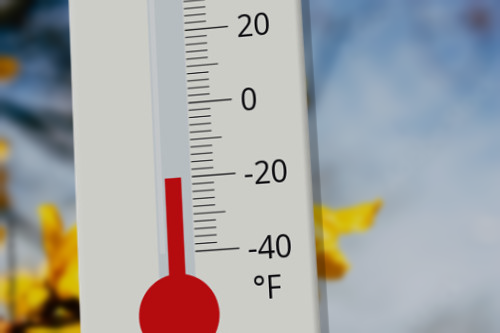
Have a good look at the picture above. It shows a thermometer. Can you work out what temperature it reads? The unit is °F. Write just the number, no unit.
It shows -20
